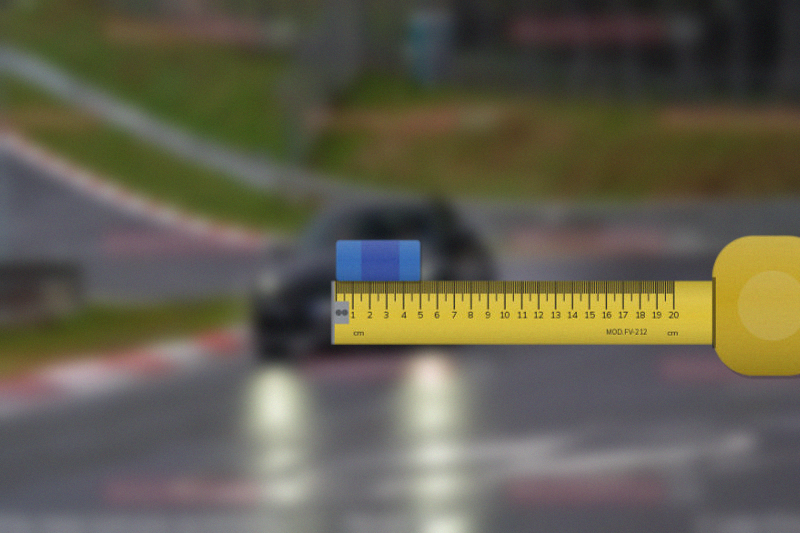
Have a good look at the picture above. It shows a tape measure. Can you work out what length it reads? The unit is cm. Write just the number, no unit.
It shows 5
